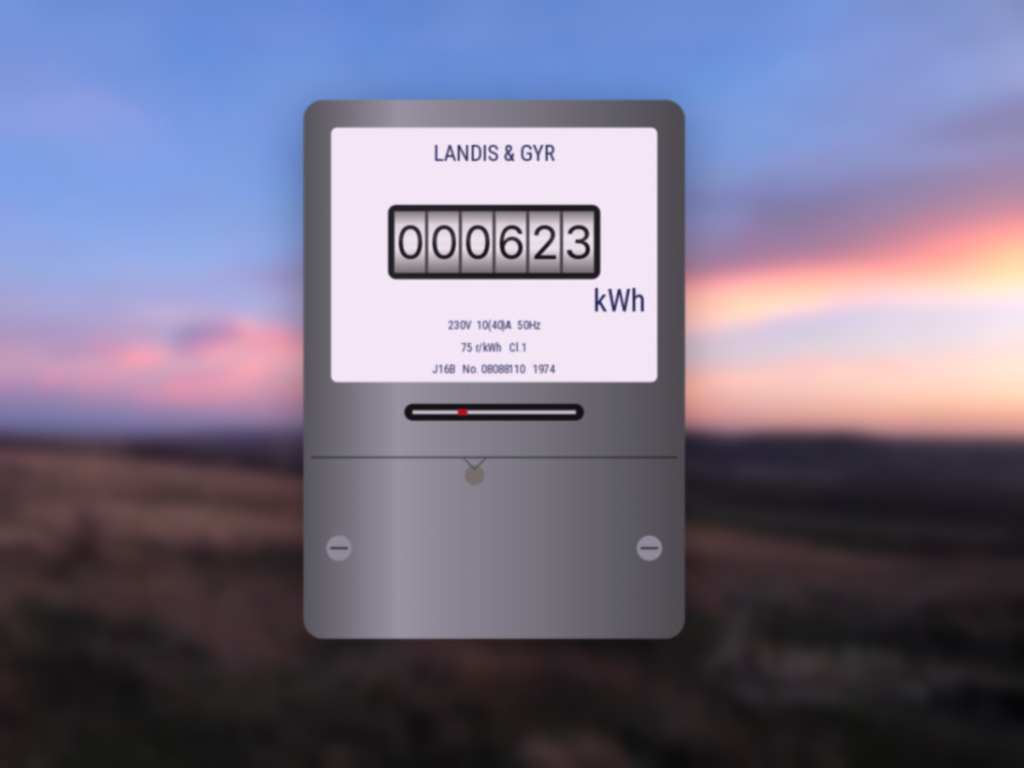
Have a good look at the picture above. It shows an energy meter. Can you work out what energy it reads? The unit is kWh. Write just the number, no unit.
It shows 623
